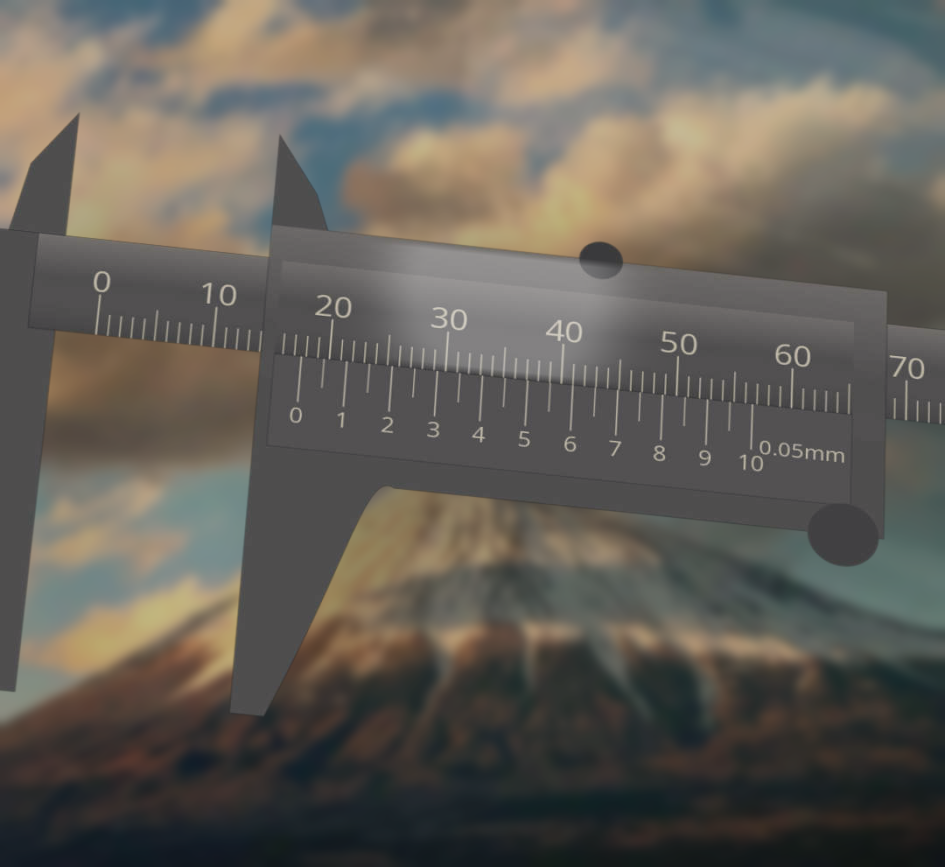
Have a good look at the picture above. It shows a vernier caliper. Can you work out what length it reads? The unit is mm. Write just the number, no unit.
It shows 17.6
